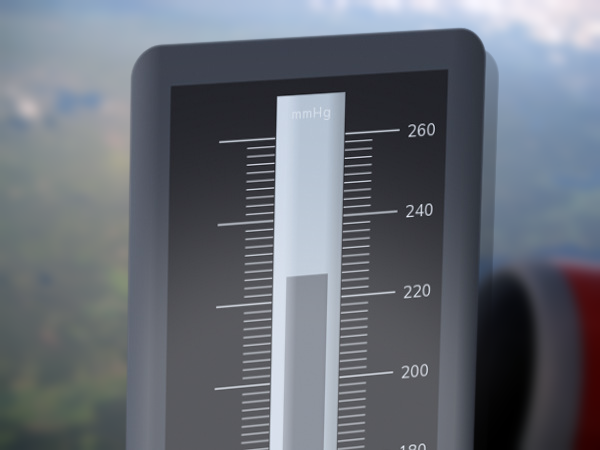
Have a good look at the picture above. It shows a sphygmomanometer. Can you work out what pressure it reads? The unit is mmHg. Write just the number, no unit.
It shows 226
